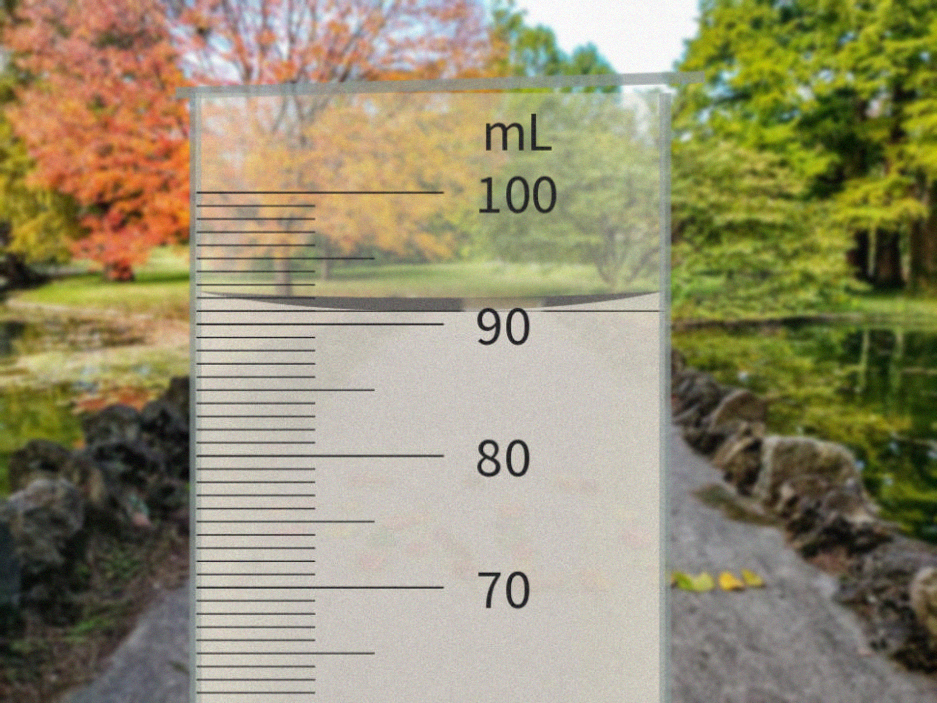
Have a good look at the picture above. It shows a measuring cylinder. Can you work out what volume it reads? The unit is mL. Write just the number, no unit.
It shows 91
